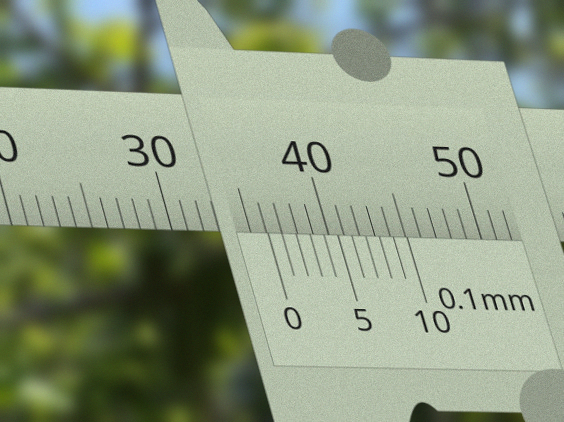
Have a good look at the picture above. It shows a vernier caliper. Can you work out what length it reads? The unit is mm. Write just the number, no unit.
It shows 36.1
